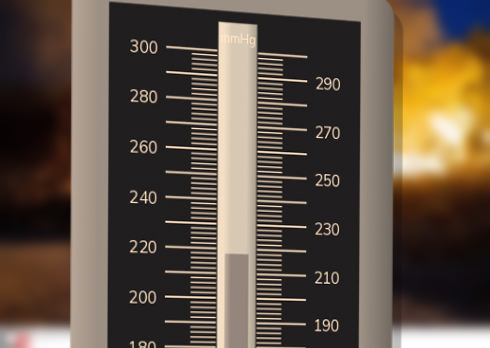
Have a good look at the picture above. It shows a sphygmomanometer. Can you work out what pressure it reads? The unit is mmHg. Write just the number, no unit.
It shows 218
